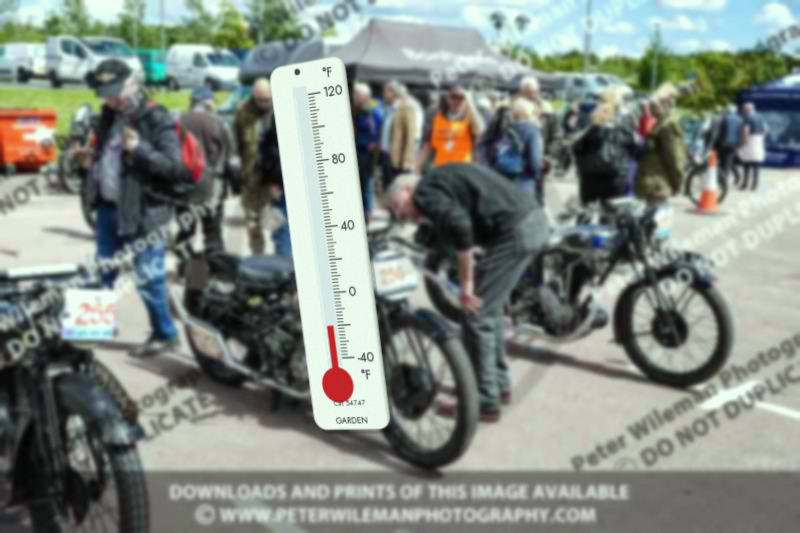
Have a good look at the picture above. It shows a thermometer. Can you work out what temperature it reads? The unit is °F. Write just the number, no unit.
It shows -20
